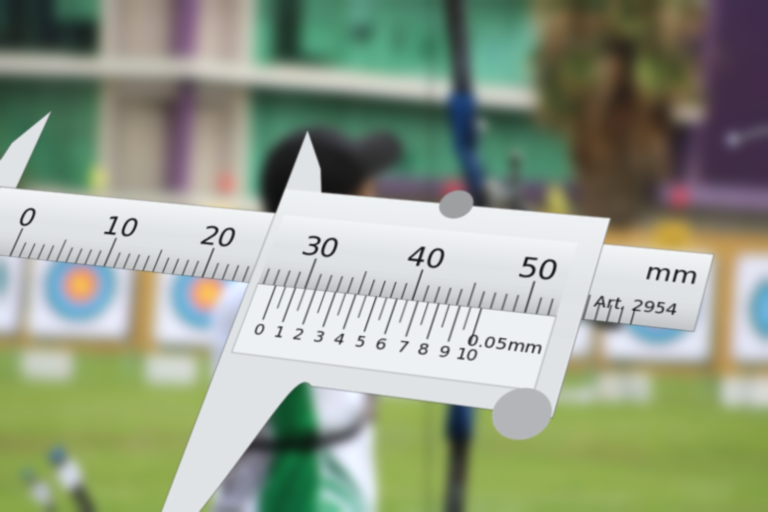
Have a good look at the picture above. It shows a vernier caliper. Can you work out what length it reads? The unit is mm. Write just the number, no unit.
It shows 27.2
